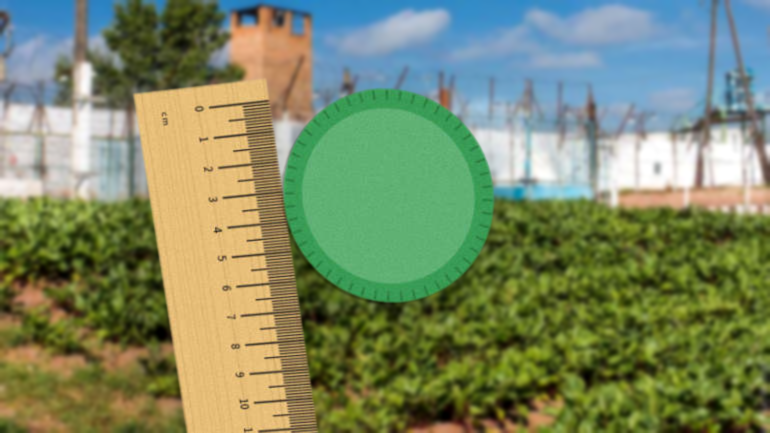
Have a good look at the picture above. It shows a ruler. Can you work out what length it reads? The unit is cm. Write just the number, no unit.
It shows 7
